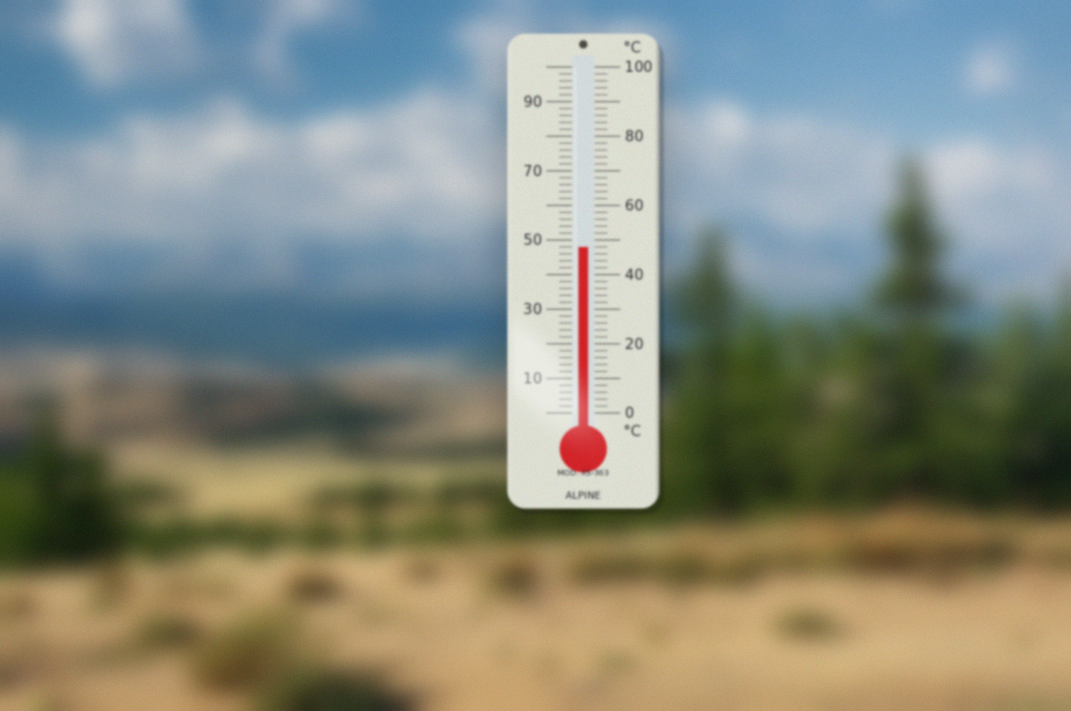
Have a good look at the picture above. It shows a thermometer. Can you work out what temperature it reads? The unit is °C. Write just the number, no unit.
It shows 48
